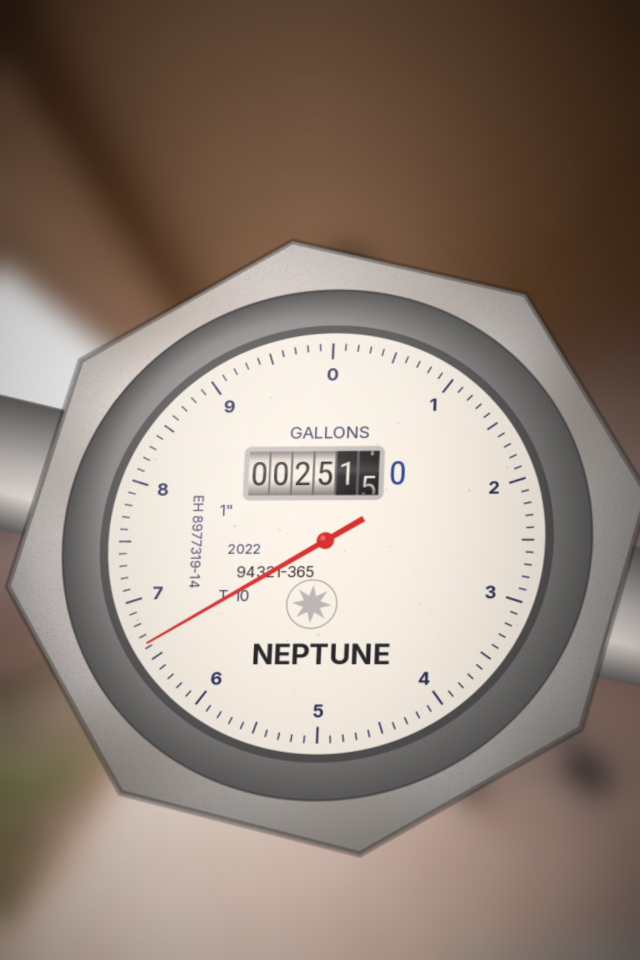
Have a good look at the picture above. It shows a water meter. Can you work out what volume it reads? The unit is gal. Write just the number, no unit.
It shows 25146.6
